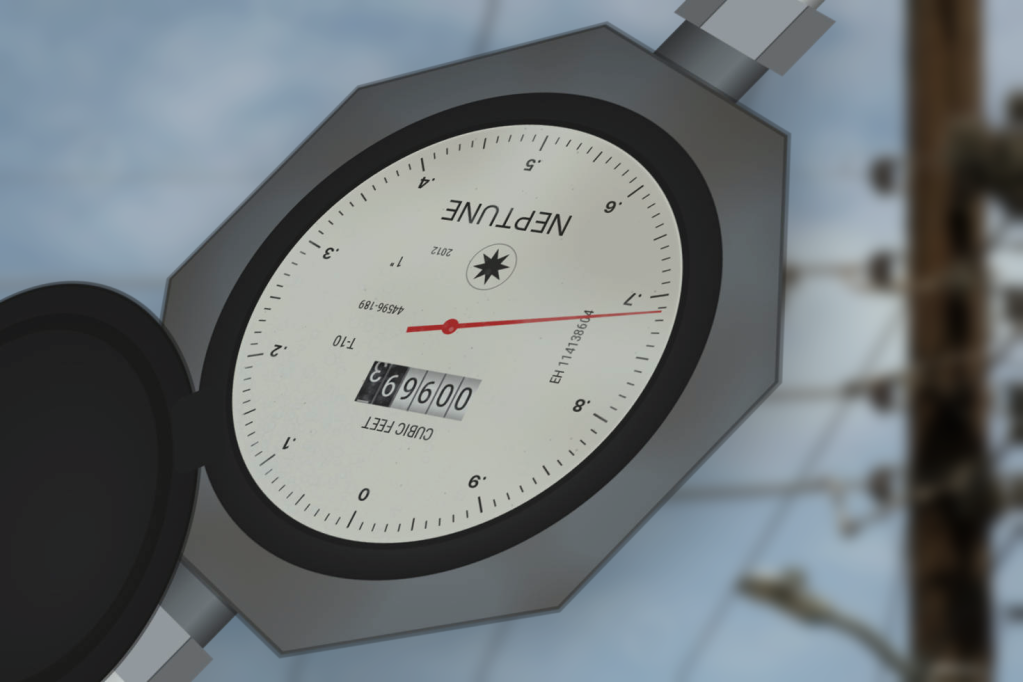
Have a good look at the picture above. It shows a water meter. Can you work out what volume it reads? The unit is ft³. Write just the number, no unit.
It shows 9692.71
